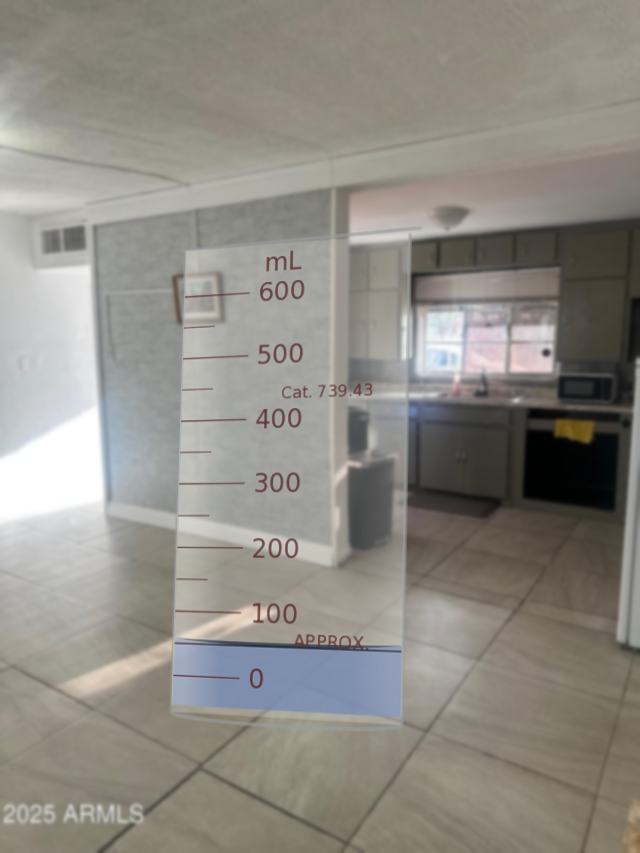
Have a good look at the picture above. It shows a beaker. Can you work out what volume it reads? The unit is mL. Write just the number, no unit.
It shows 50
